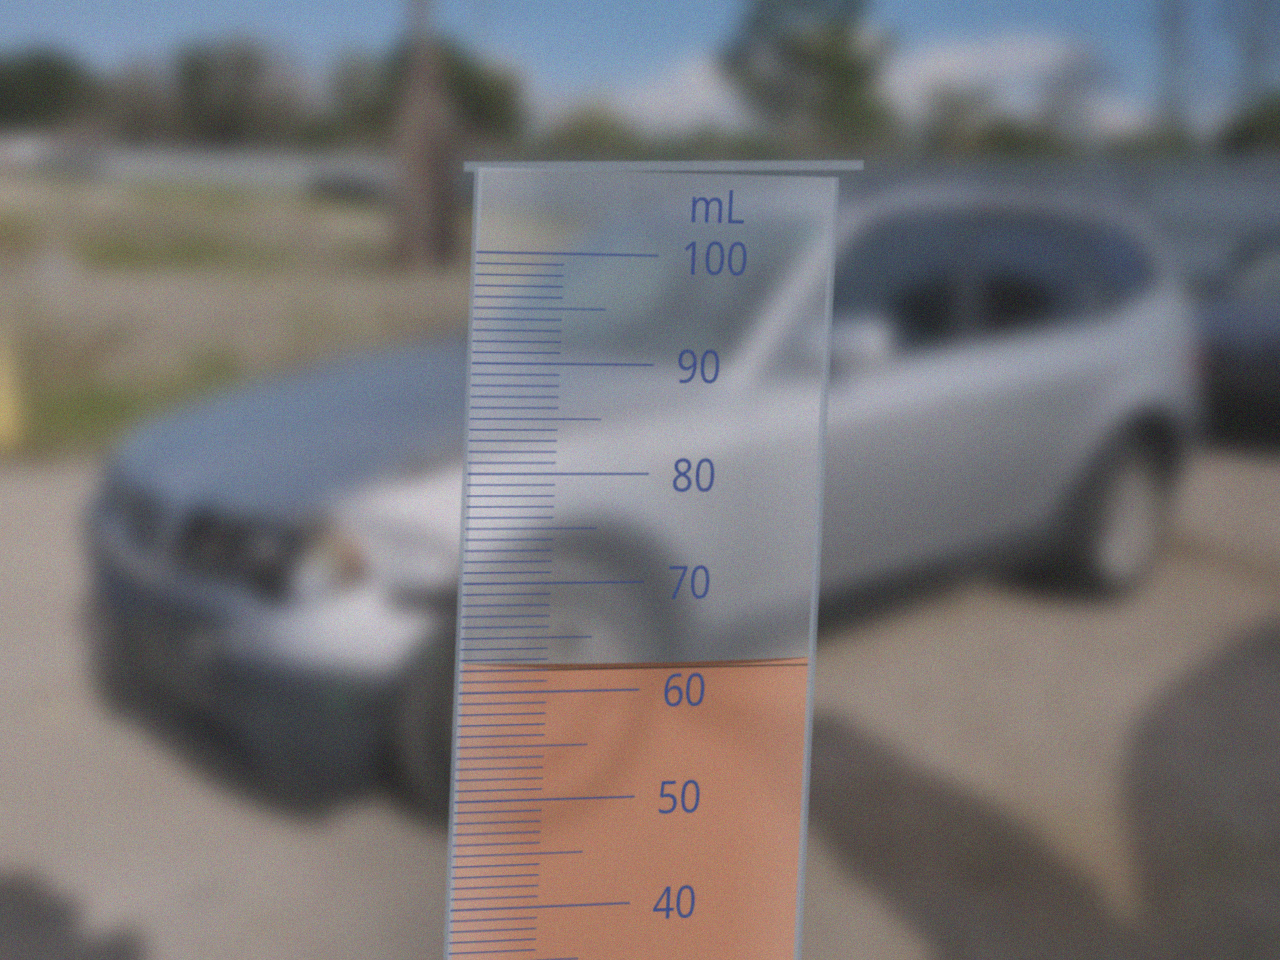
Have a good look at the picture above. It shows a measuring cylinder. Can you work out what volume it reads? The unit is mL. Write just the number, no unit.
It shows 62
